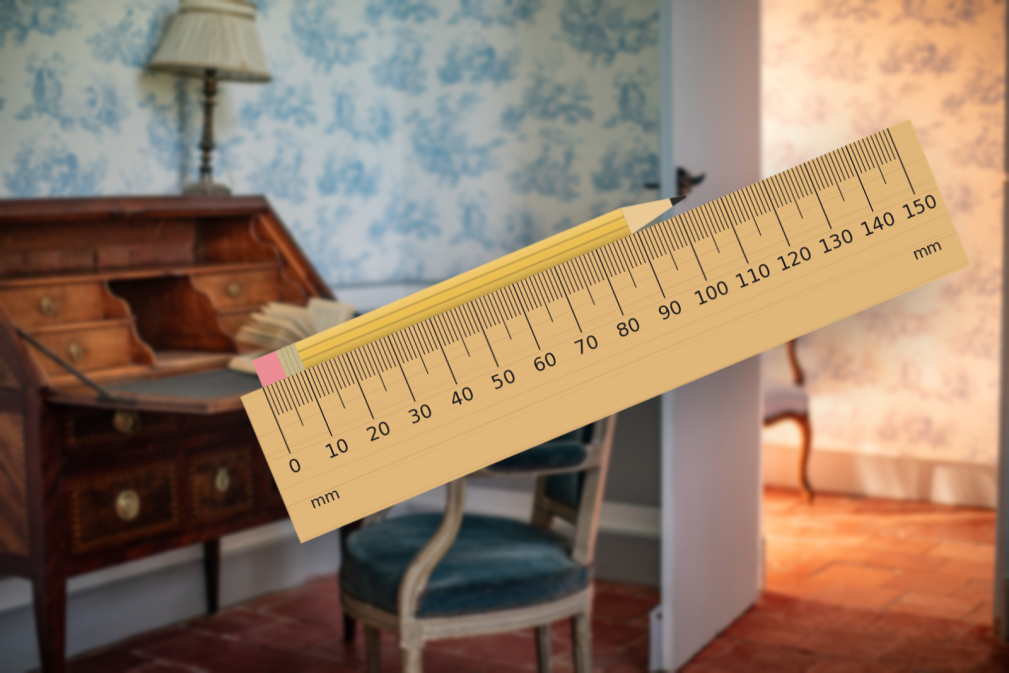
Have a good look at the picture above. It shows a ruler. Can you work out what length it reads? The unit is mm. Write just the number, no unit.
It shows 103
